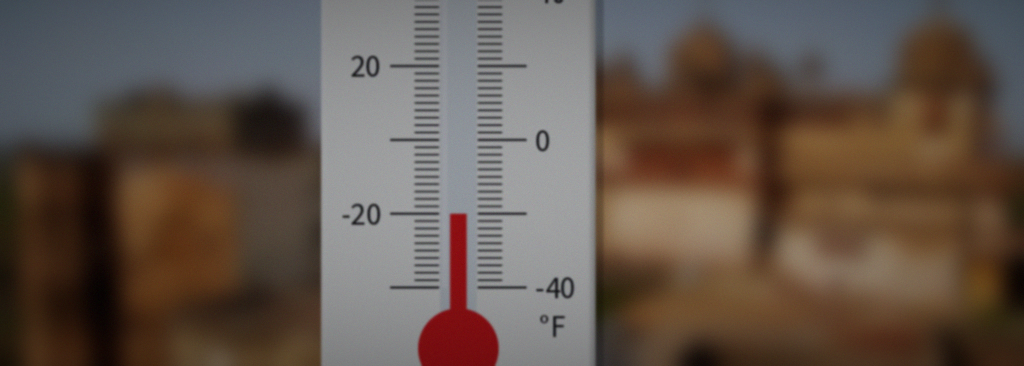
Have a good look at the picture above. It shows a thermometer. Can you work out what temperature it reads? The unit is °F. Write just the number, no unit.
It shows -20
